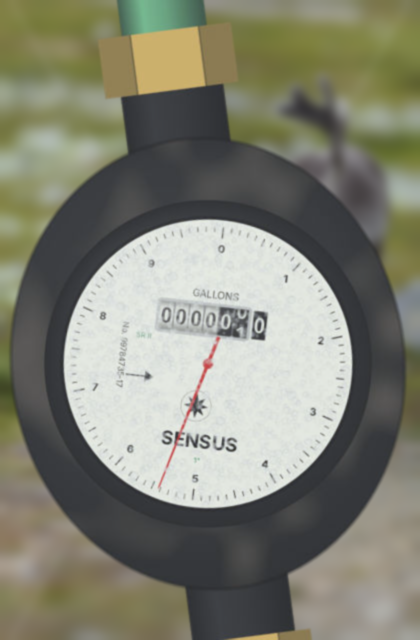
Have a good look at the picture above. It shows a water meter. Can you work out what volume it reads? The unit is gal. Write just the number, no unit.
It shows 5.4
